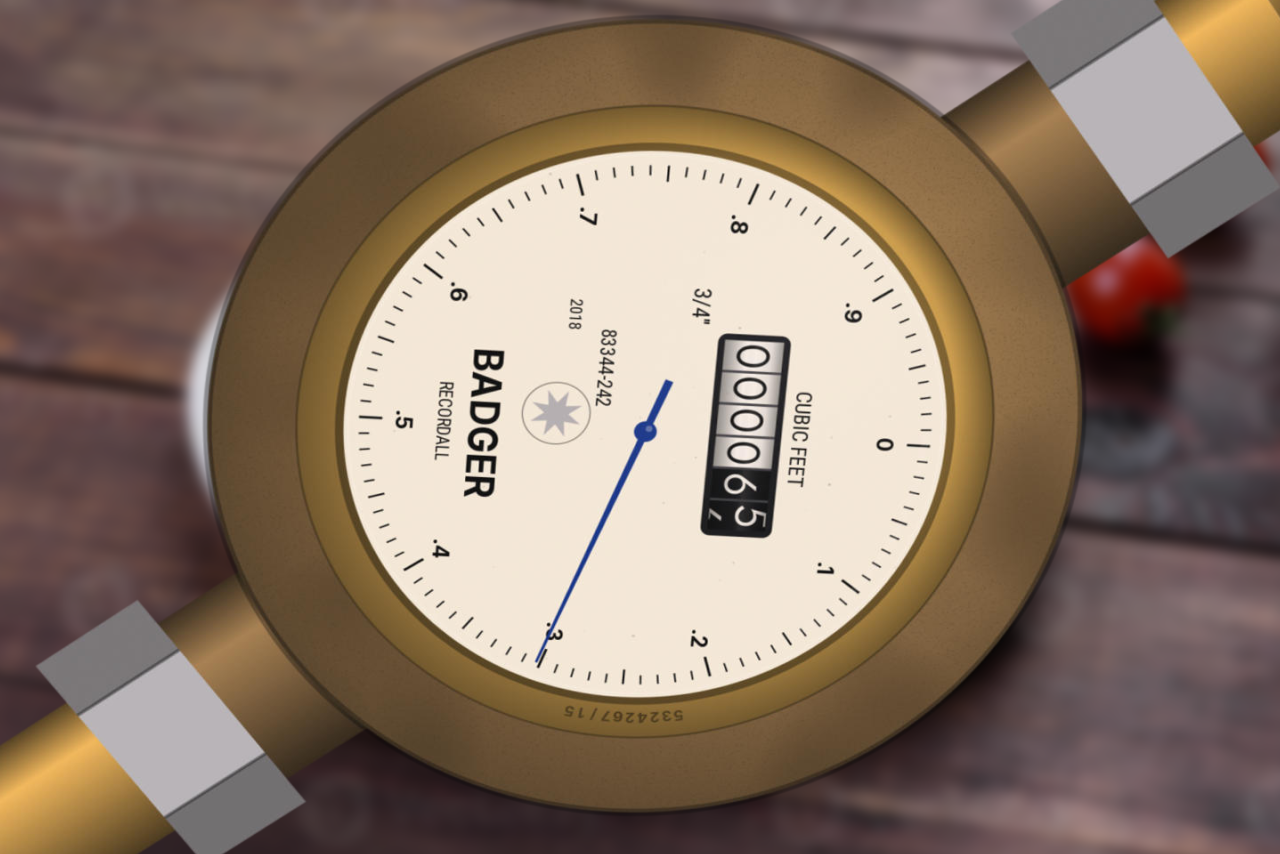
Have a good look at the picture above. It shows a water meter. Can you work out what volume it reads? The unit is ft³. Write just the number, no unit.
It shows 65.30
